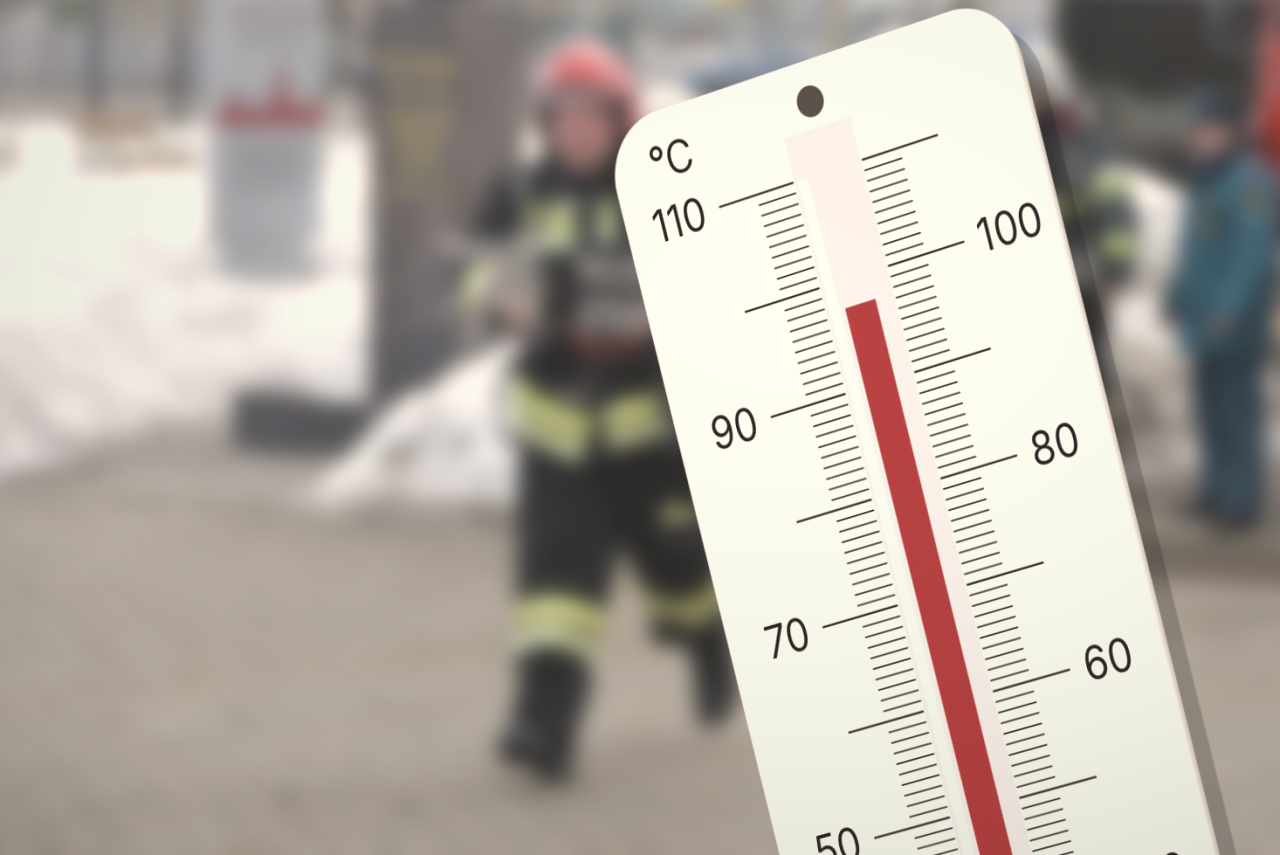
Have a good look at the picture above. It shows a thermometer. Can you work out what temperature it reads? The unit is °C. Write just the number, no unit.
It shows 97.5
